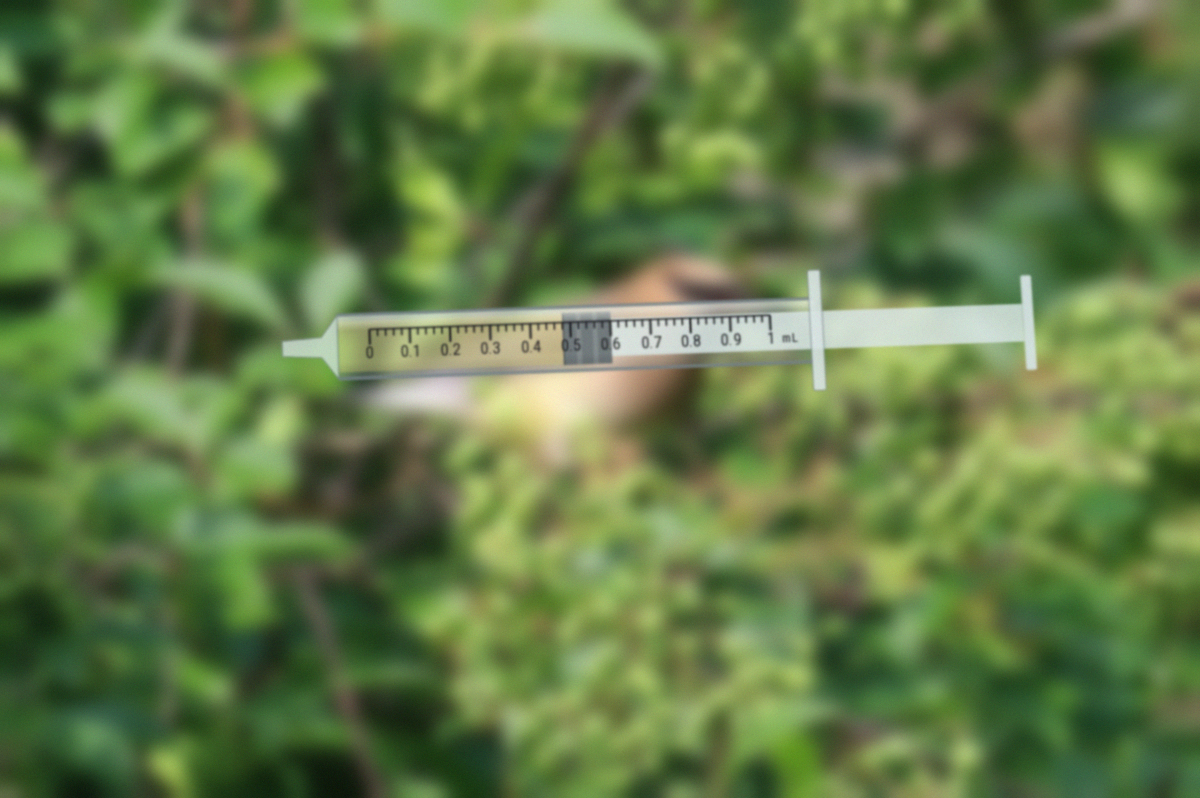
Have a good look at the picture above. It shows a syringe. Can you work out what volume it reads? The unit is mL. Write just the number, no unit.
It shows 0.48
